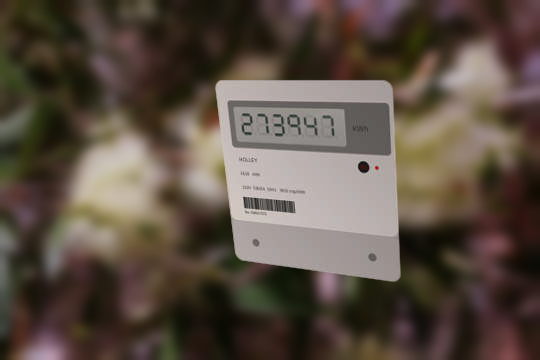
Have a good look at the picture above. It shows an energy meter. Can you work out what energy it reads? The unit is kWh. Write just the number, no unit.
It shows 273947
